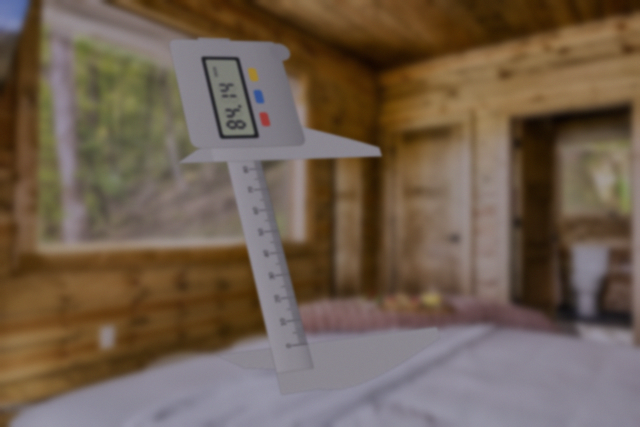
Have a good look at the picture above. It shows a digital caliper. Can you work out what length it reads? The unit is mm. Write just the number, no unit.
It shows 84.14
